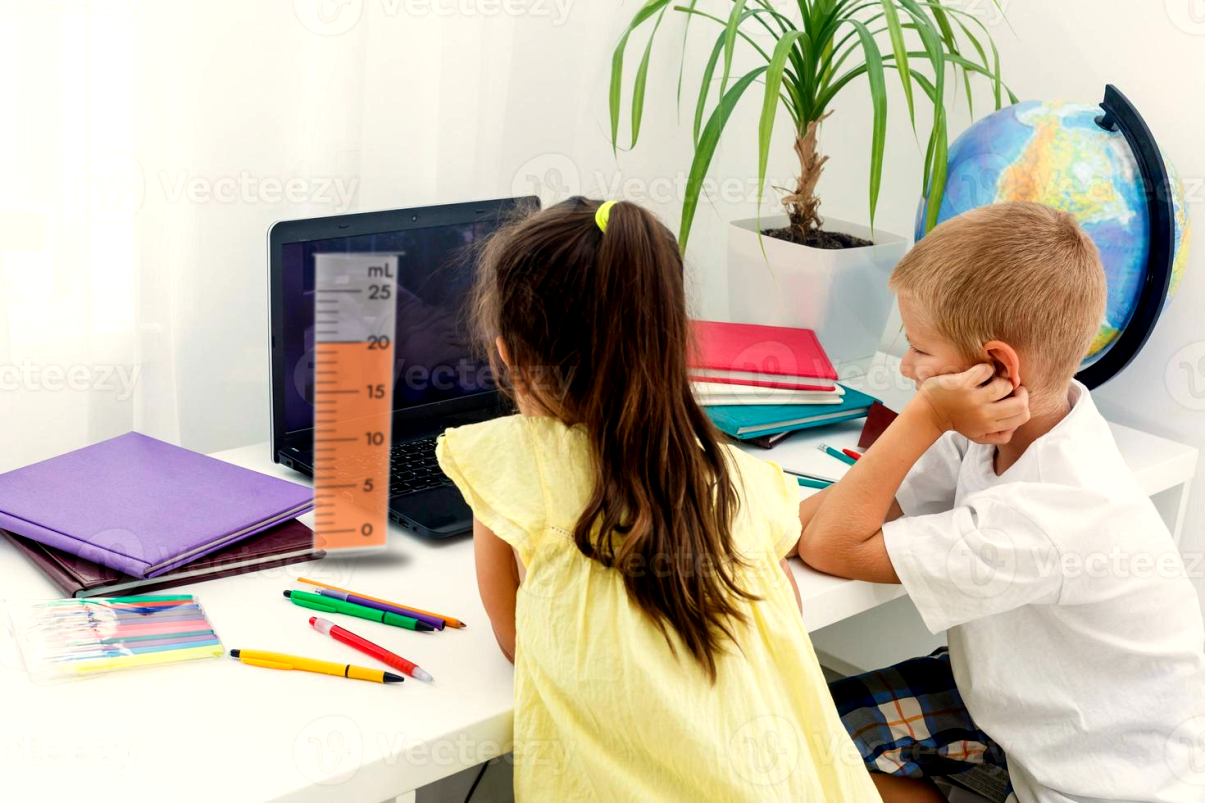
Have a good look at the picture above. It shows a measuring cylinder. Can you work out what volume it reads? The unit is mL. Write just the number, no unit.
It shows 20
